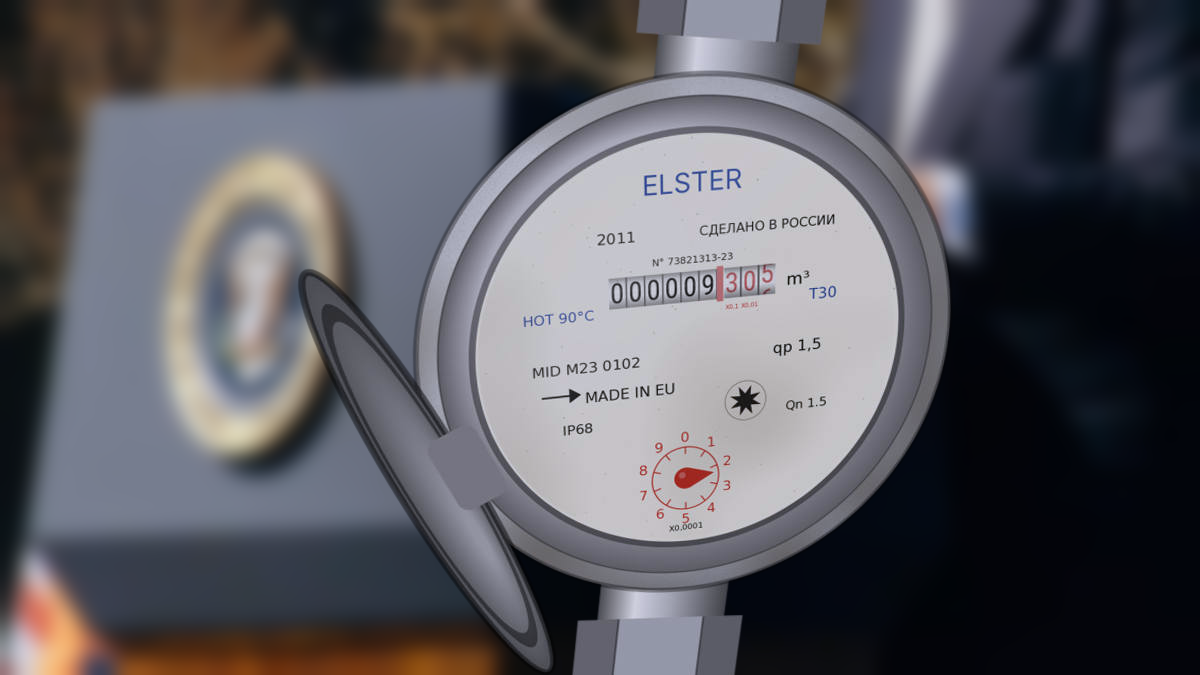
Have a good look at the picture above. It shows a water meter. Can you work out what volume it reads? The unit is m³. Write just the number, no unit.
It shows 9.3052
